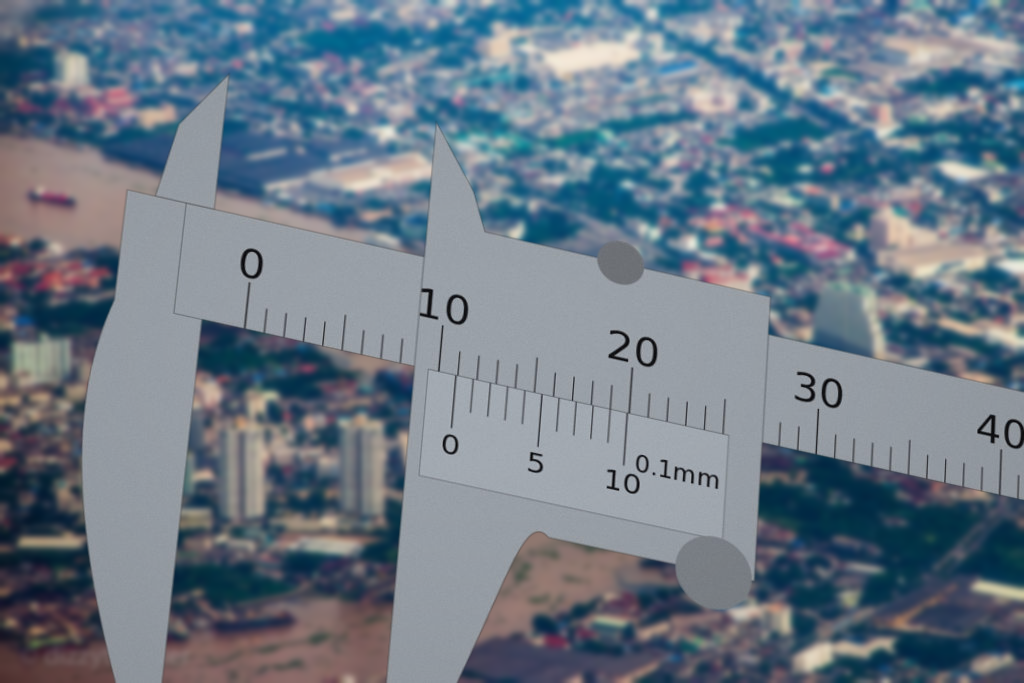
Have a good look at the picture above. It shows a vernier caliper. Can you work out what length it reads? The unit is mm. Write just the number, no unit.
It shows 10.9
